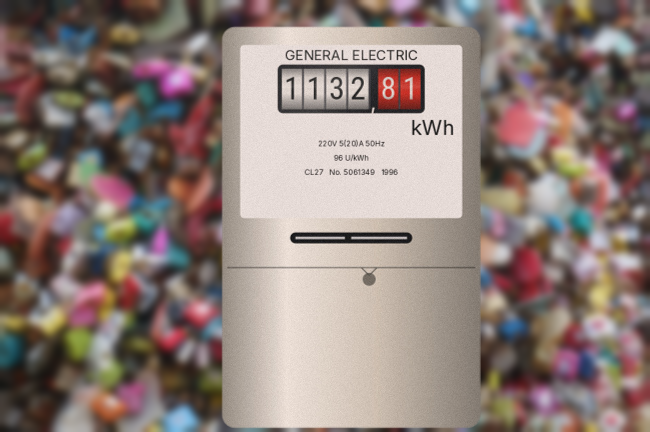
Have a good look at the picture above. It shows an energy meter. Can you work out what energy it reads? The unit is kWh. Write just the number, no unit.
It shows 1132.81
